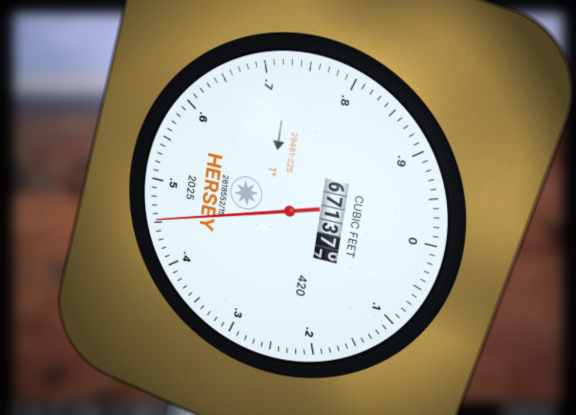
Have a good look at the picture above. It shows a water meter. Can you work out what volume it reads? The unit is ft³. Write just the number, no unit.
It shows 671376.45
